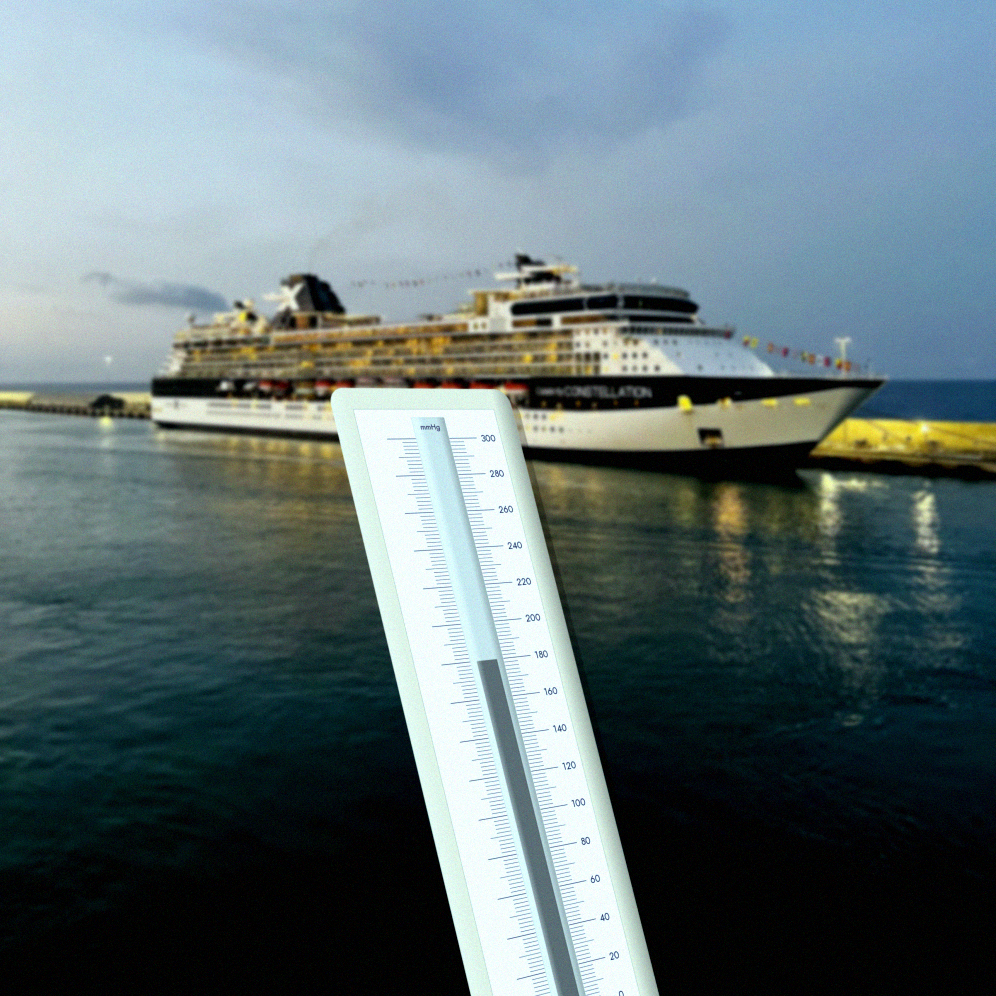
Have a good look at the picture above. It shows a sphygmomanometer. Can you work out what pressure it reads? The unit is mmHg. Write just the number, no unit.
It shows 180
